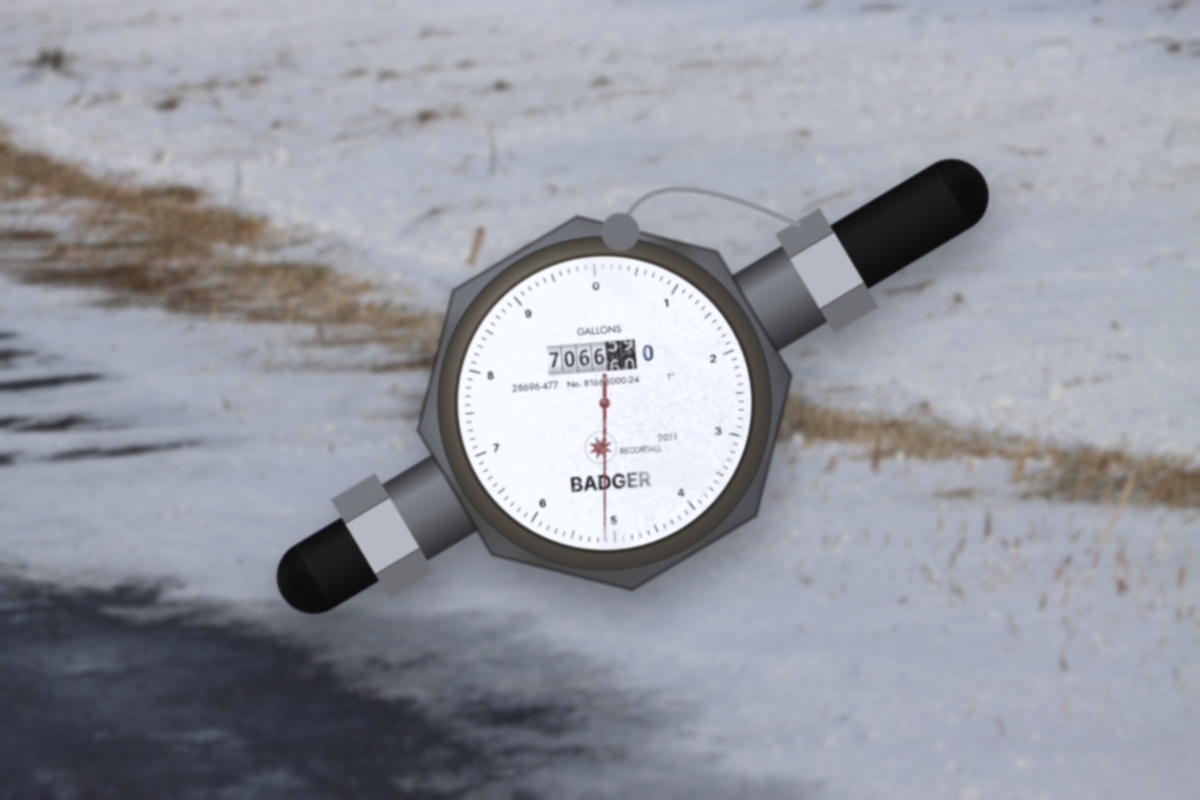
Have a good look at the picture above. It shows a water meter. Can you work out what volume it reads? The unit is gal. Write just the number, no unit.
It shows 7066595.1
